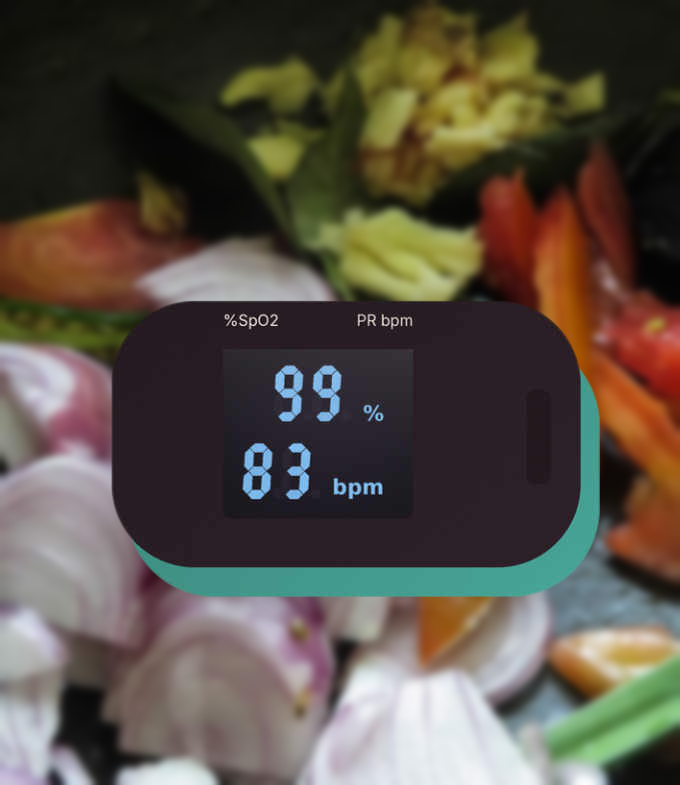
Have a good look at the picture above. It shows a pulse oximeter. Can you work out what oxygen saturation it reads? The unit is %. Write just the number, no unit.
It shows 99
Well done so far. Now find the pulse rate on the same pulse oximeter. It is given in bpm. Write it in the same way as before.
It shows 83
